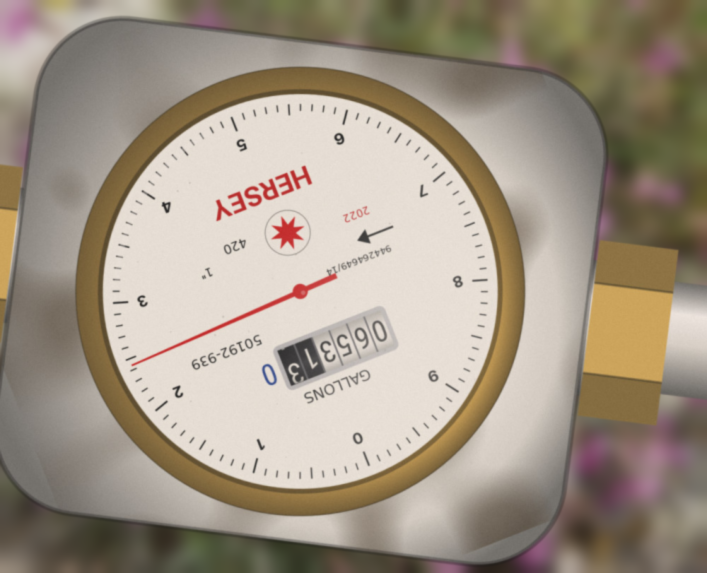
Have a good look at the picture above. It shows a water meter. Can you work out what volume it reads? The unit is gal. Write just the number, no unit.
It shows 653132.4
